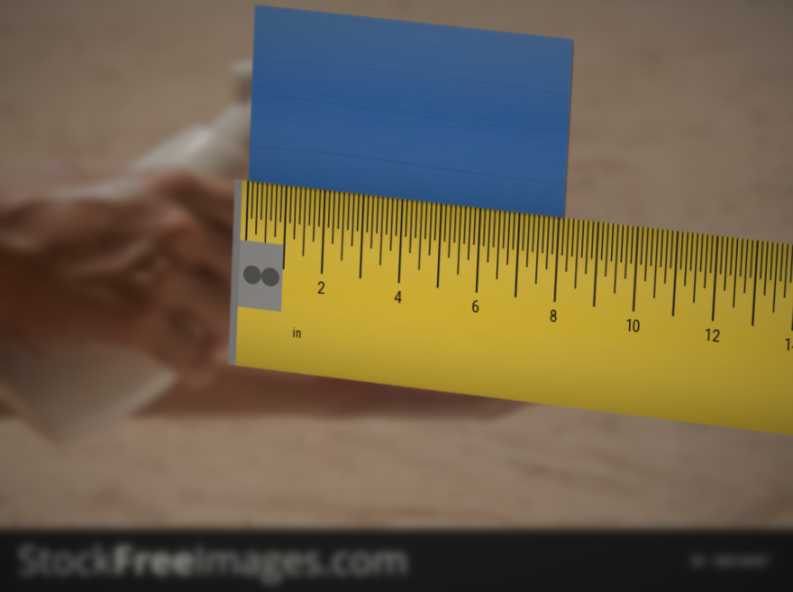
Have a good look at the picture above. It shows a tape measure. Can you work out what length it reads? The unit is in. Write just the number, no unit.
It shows 8.125
